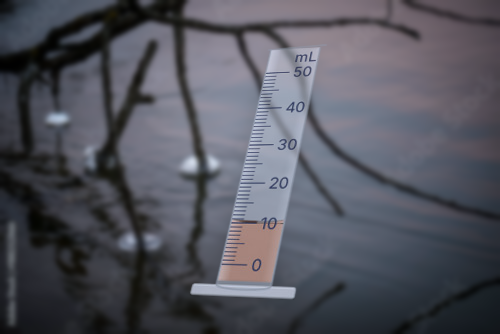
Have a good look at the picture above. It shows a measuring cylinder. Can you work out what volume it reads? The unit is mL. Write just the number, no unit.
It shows 10
